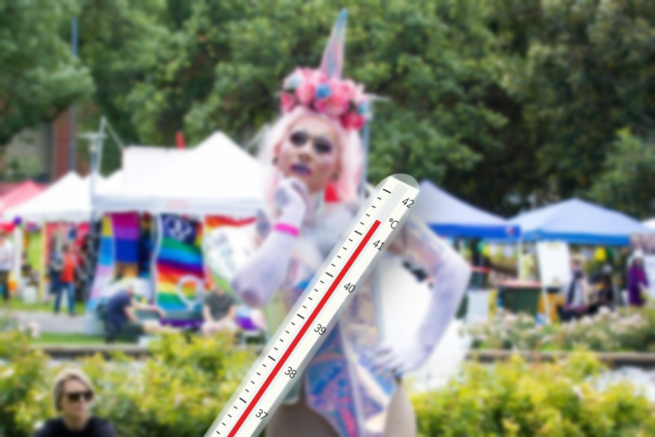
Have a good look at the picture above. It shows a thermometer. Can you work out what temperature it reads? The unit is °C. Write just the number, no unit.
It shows 41.4
